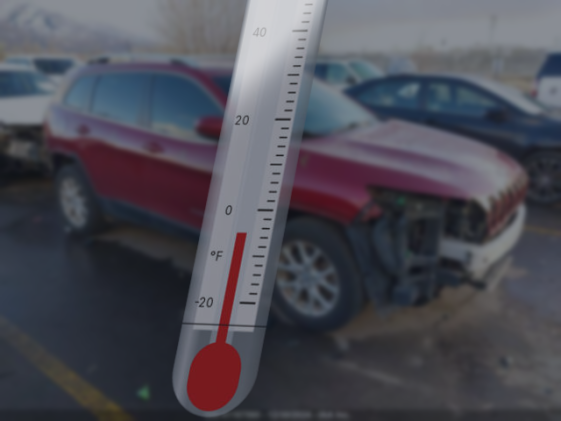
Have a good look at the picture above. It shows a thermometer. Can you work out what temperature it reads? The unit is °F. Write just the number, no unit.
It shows -5
